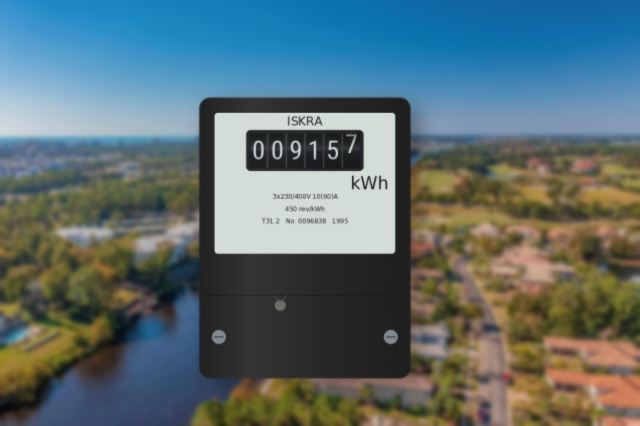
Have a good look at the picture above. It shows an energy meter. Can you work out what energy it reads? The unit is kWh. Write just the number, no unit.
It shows 9157
